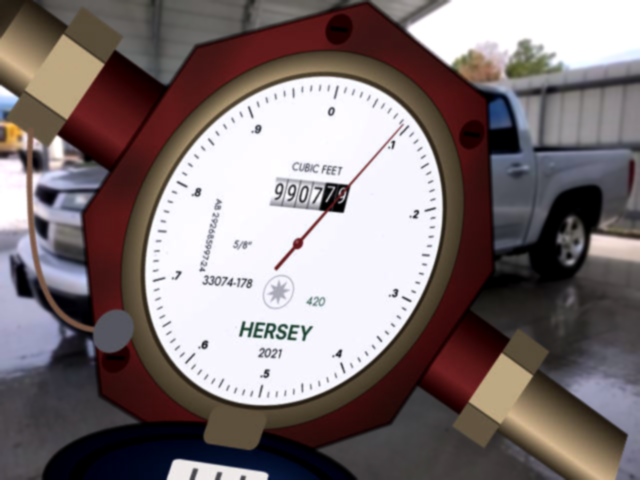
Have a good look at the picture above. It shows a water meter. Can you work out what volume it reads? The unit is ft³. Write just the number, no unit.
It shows 990779.09
